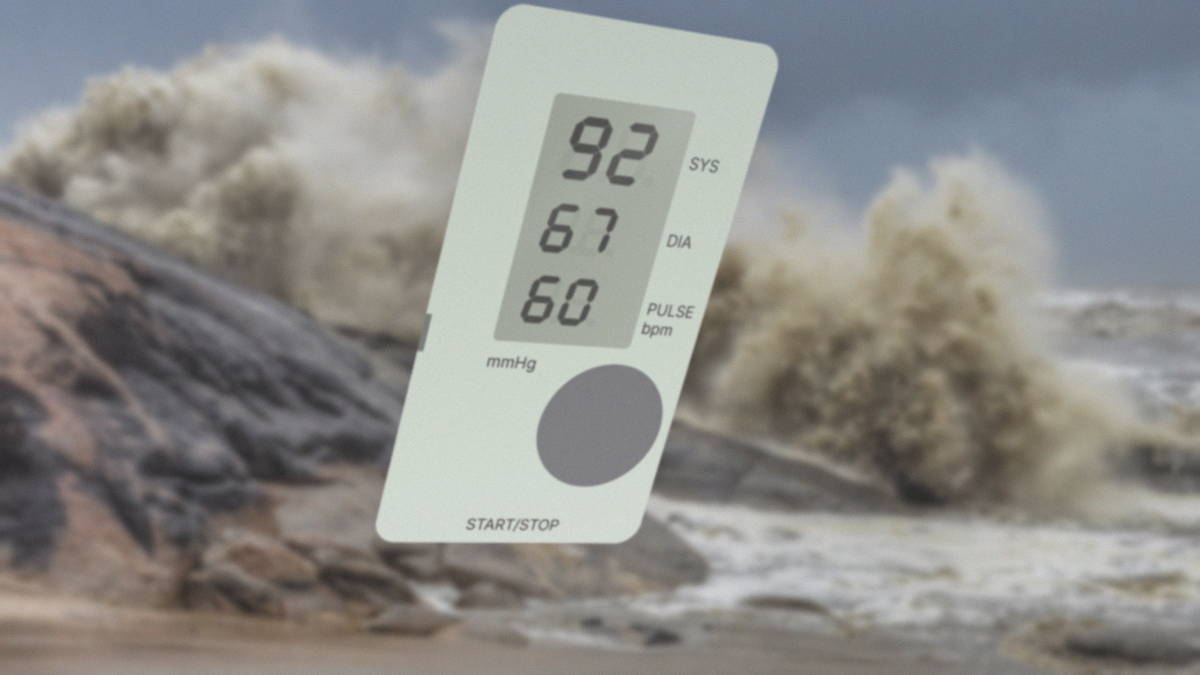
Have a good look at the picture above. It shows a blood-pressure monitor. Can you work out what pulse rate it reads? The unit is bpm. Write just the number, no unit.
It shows 60
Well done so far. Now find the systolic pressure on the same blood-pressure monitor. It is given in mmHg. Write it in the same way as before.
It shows 92
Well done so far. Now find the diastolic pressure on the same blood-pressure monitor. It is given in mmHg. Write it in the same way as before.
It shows 67
